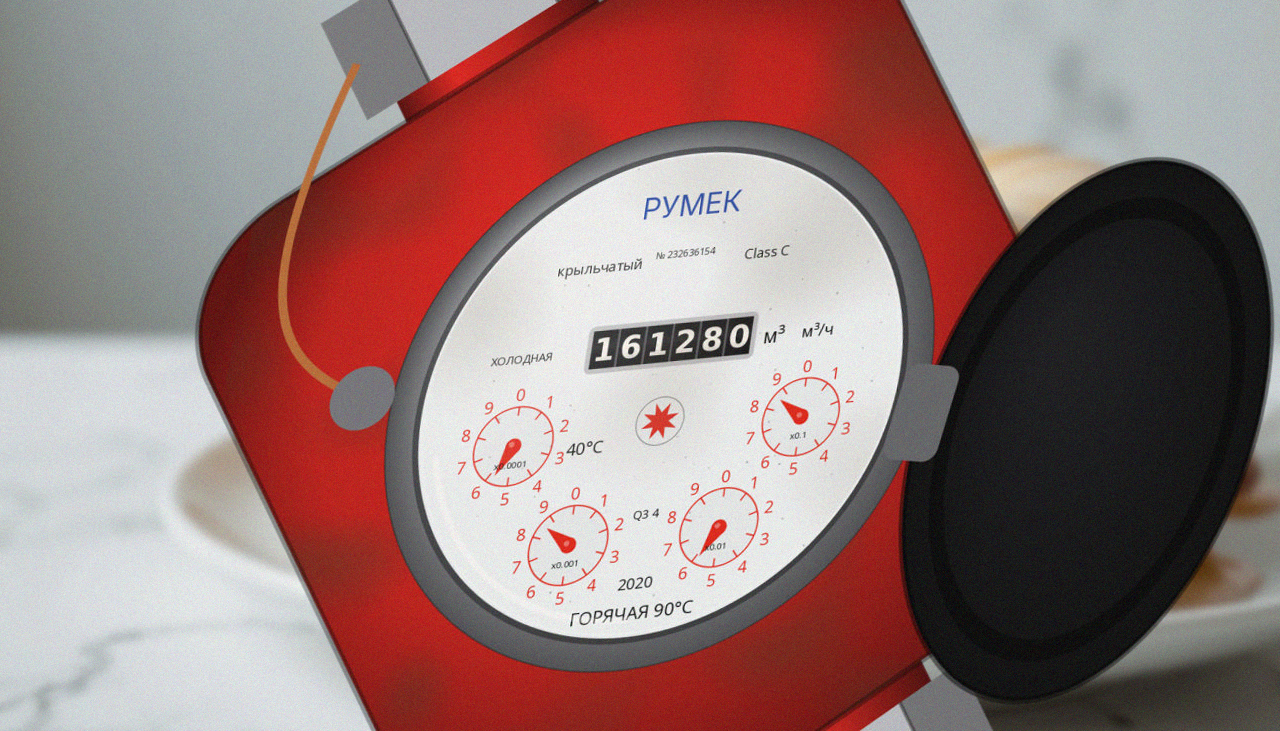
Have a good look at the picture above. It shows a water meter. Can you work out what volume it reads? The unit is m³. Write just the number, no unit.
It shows 161280.8585
